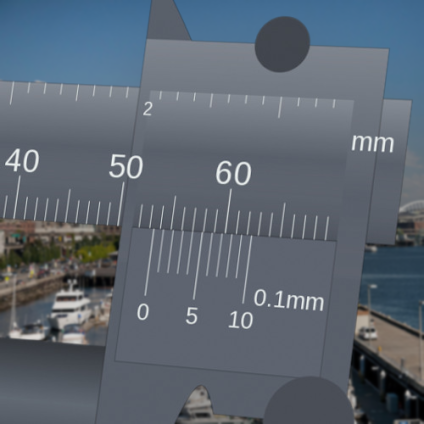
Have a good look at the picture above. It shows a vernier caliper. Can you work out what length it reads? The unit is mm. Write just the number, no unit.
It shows 53.4
